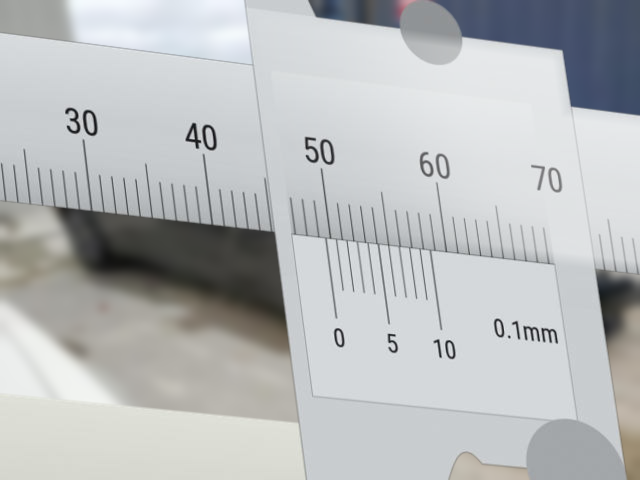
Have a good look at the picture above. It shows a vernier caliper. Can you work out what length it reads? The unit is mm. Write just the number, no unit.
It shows 49.6
